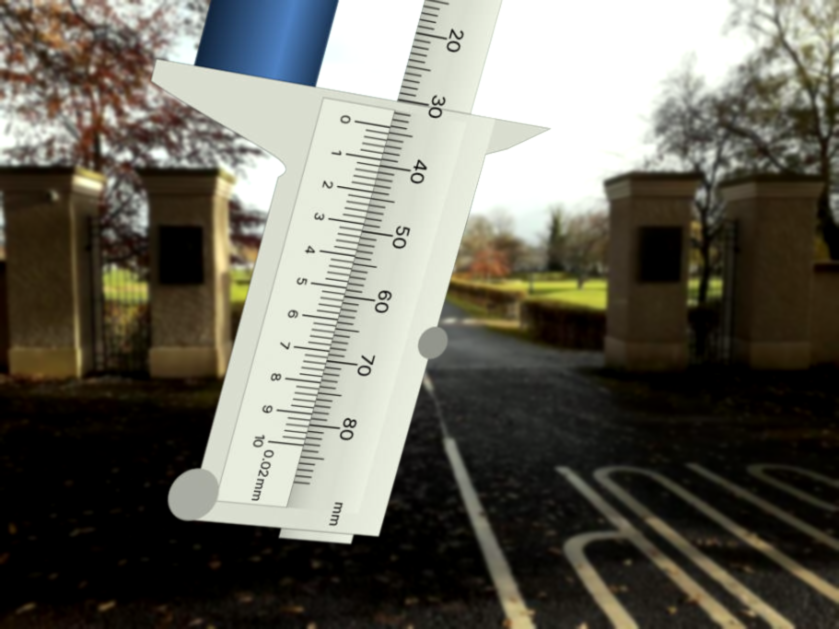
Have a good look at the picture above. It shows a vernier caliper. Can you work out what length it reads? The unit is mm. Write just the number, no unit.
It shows 34.2
